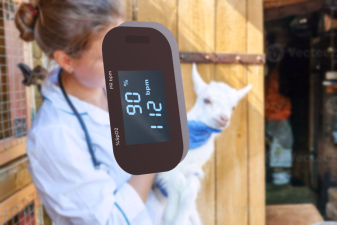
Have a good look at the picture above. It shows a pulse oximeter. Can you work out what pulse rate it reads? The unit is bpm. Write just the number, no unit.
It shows 112
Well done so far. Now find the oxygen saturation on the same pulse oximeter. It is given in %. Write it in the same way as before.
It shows 90
